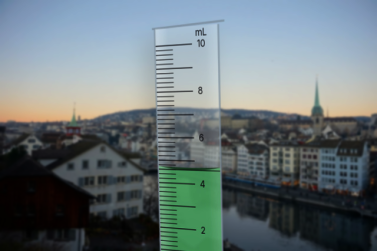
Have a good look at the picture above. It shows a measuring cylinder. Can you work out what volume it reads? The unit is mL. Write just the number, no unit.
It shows 4.6
